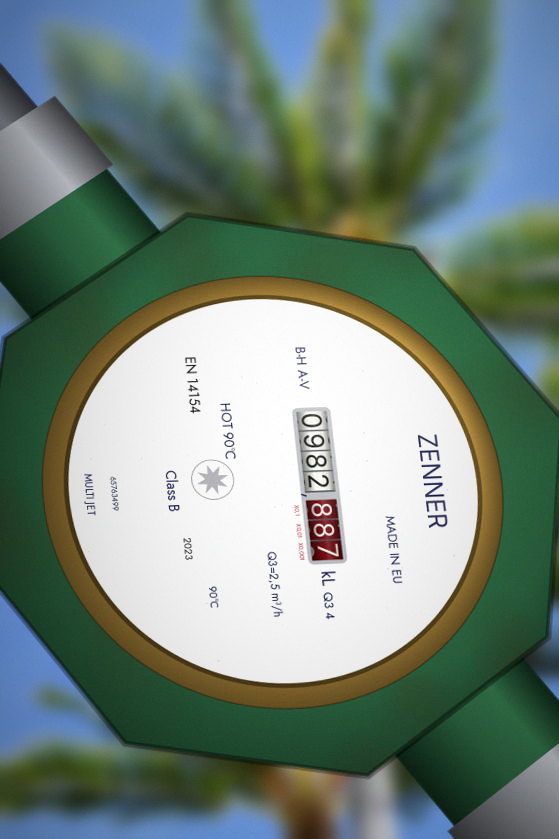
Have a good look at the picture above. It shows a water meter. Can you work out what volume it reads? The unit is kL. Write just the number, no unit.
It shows 982.887
